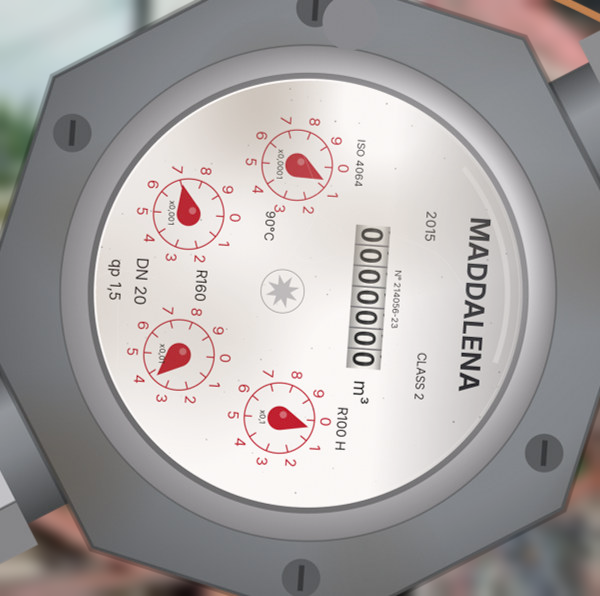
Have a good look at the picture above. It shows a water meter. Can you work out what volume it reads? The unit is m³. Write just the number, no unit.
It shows 0.0370
